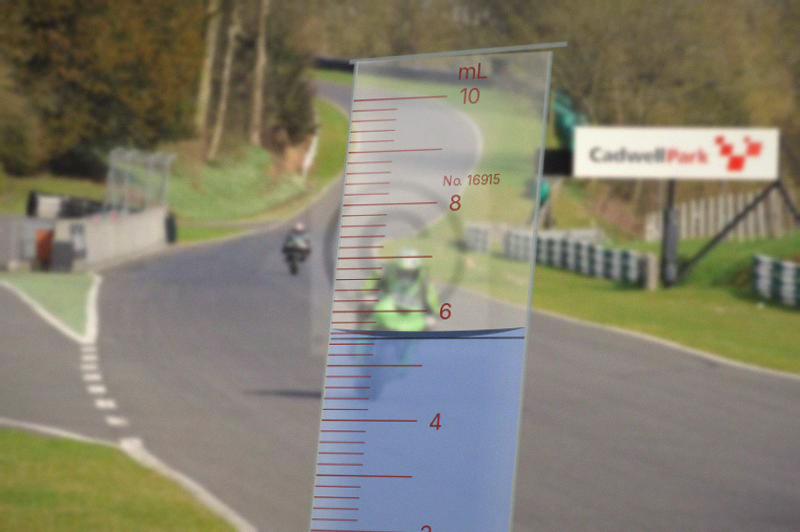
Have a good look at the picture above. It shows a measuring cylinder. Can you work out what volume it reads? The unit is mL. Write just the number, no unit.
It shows 5.5
